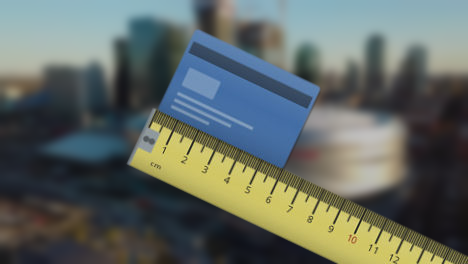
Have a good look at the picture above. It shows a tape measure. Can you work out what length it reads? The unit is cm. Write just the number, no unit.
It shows 6
